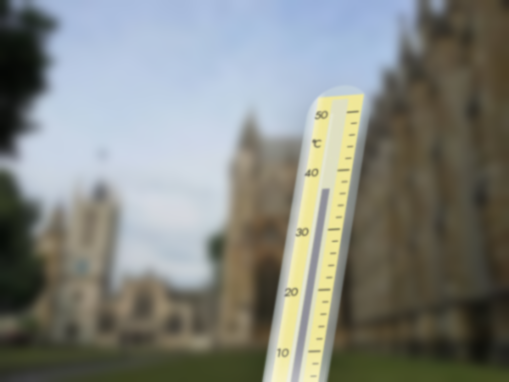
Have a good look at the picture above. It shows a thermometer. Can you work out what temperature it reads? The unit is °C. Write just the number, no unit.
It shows 37
